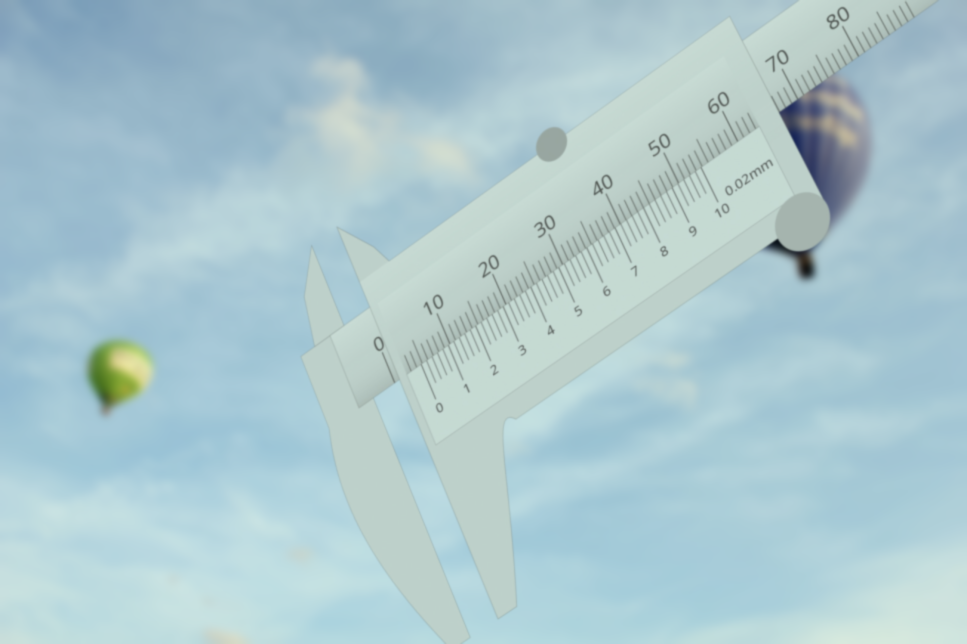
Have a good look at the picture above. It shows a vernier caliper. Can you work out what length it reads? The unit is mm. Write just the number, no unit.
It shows 4.8
